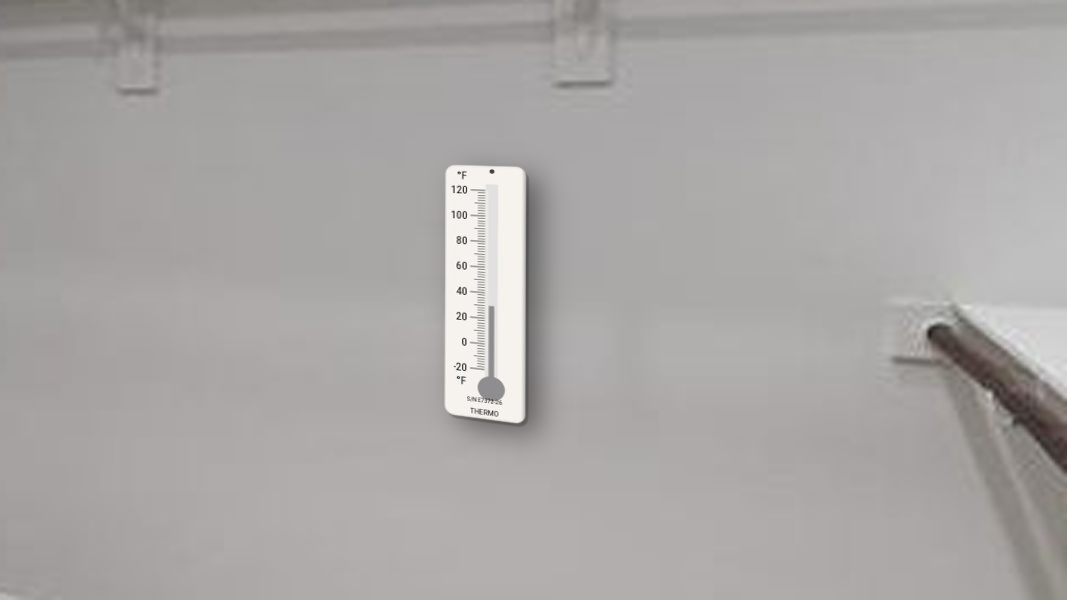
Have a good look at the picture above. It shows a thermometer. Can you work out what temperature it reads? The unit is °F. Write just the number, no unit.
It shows 30
